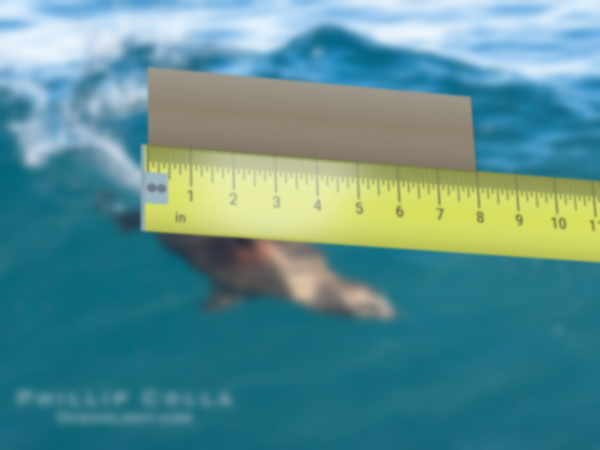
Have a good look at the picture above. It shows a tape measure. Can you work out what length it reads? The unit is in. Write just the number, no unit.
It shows 8
